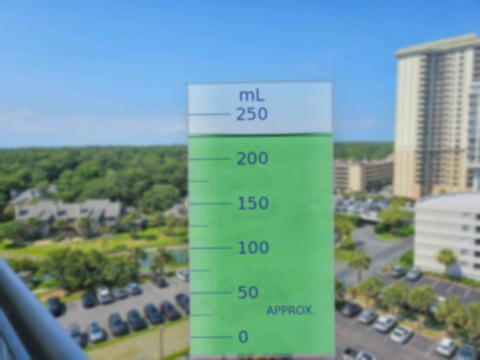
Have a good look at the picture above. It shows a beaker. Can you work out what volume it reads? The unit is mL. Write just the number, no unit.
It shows 225
